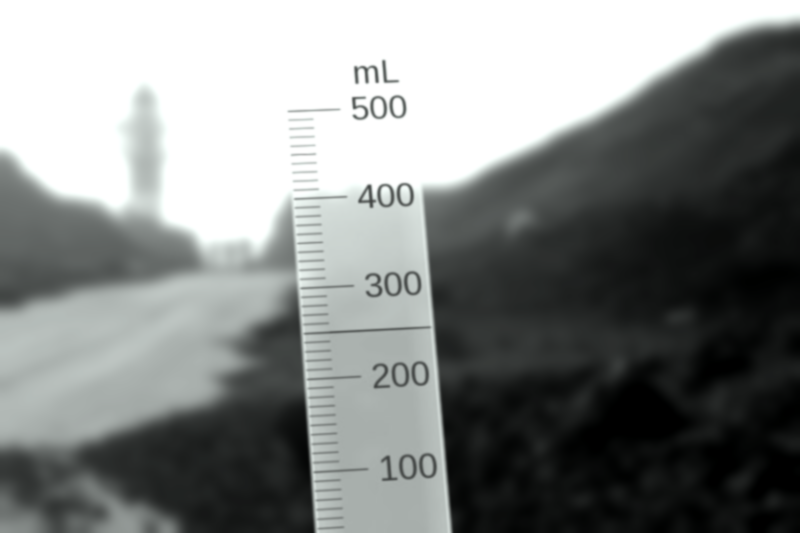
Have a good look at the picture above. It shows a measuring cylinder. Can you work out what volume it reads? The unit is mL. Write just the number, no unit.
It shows 250
